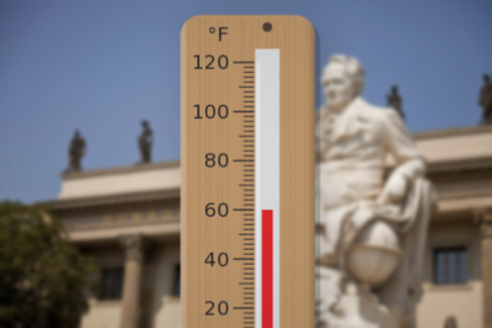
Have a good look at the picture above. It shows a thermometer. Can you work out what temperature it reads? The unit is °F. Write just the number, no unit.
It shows 60
